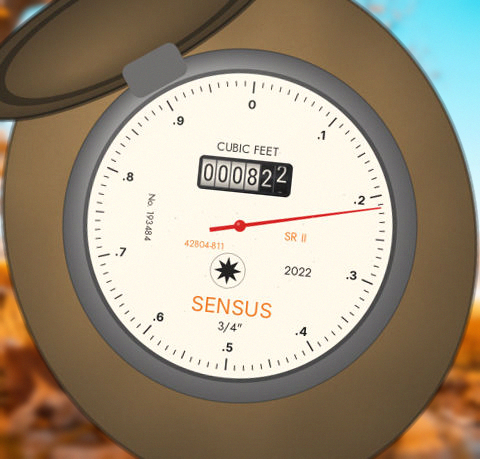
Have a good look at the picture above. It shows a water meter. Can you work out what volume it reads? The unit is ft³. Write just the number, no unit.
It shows 822.21
